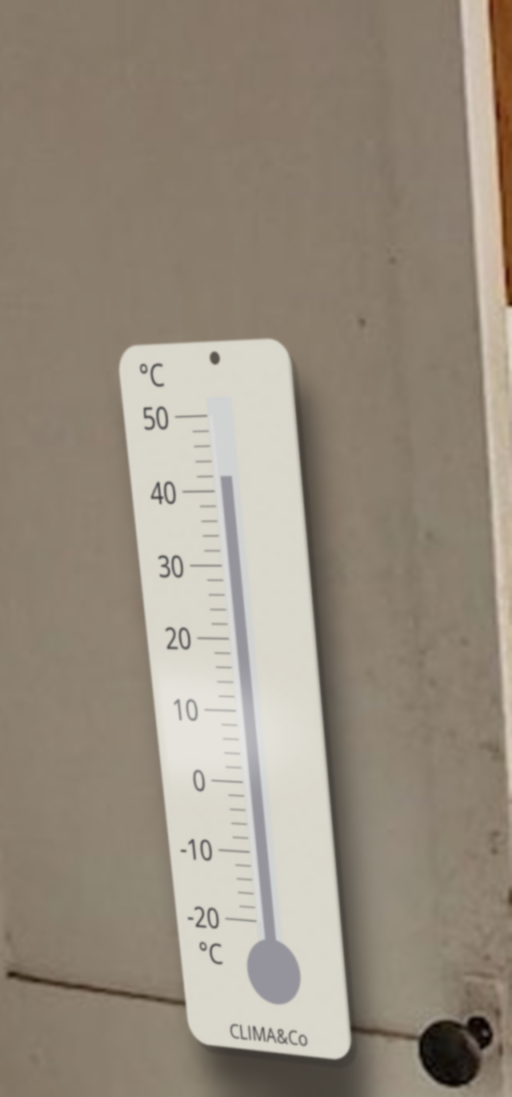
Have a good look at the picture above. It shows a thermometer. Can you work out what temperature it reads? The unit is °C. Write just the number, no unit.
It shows 42
